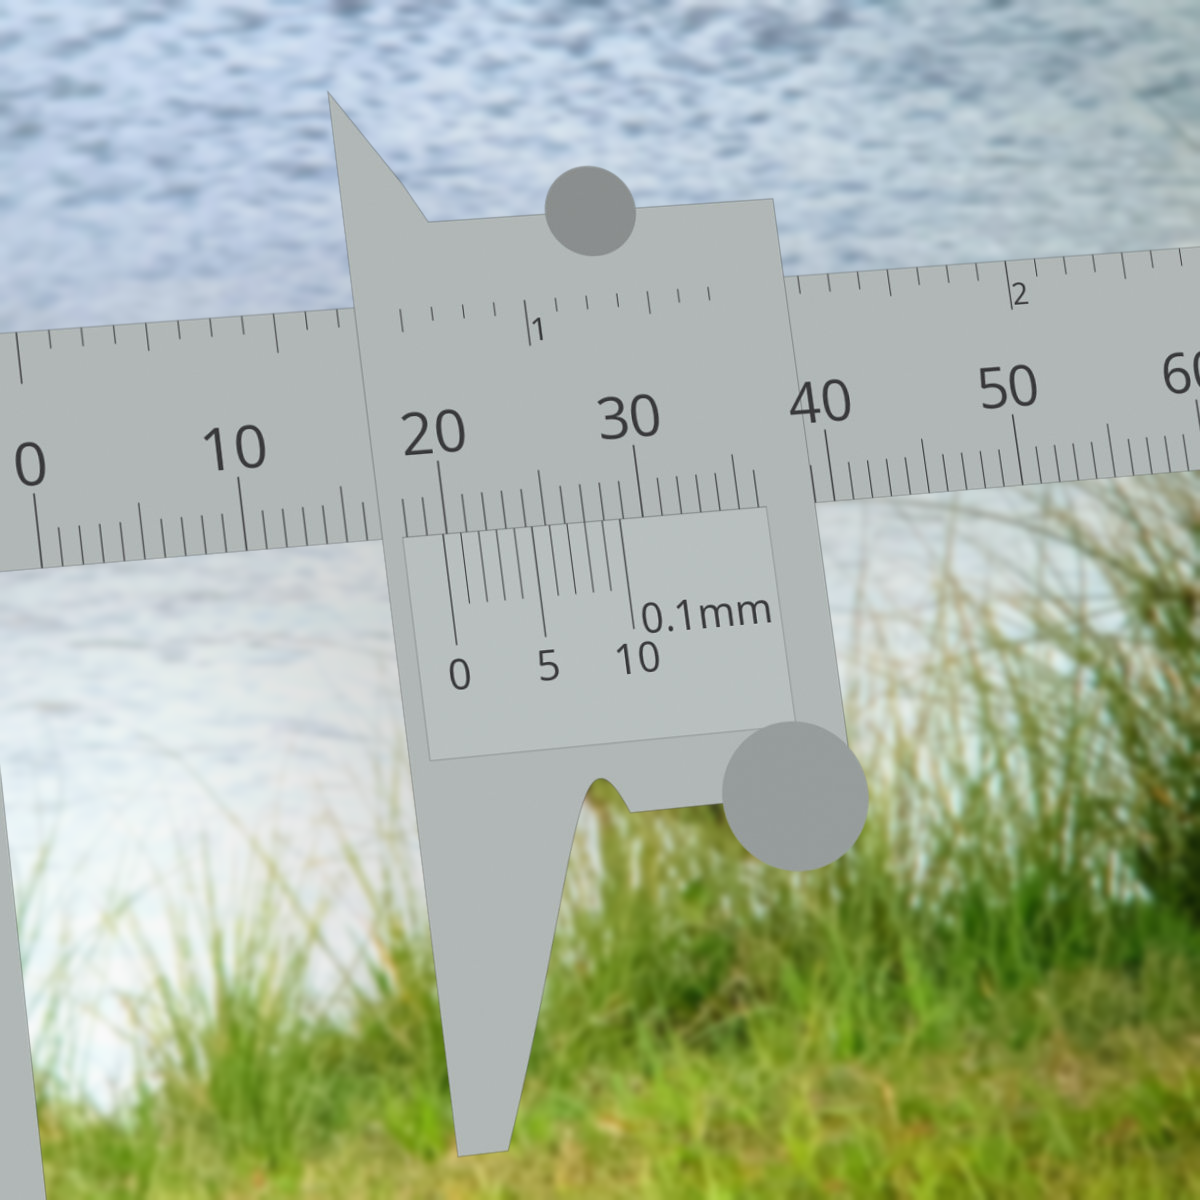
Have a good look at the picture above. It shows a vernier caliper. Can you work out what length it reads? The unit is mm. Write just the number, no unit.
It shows 19.8
